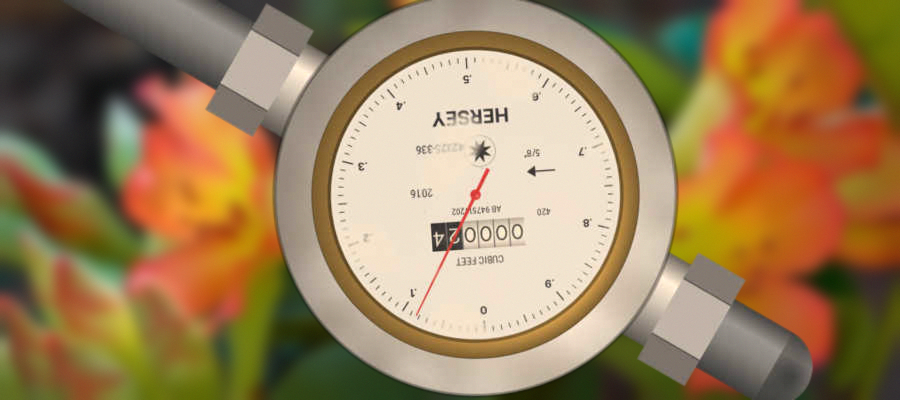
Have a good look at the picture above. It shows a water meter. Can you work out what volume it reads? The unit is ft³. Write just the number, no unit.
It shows 24.08
